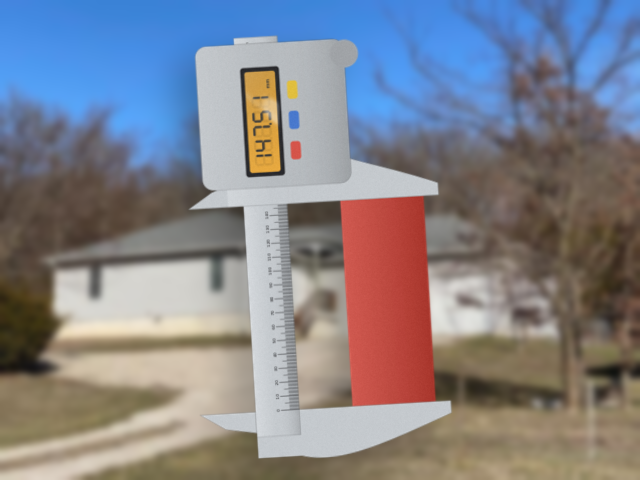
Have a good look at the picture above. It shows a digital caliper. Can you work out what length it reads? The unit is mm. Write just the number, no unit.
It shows 147.51
